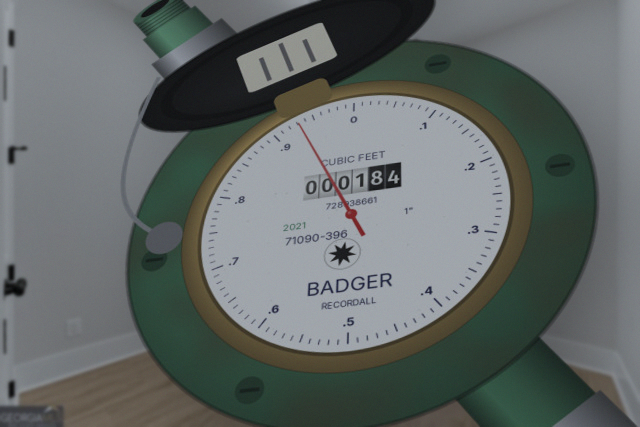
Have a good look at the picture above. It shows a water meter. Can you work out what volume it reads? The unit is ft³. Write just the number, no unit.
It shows 183.93
